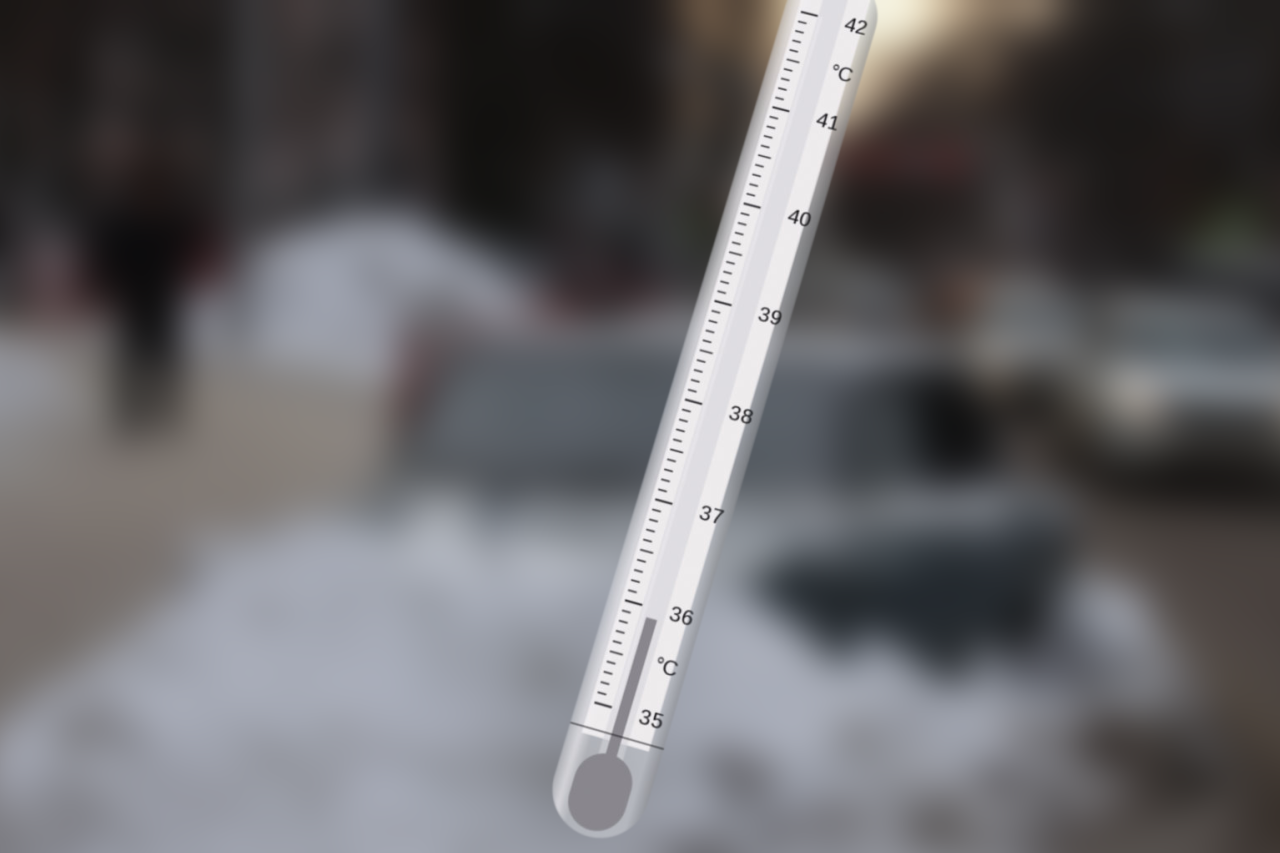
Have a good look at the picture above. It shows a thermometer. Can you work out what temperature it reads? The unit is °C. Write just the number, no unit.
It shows 35.9
